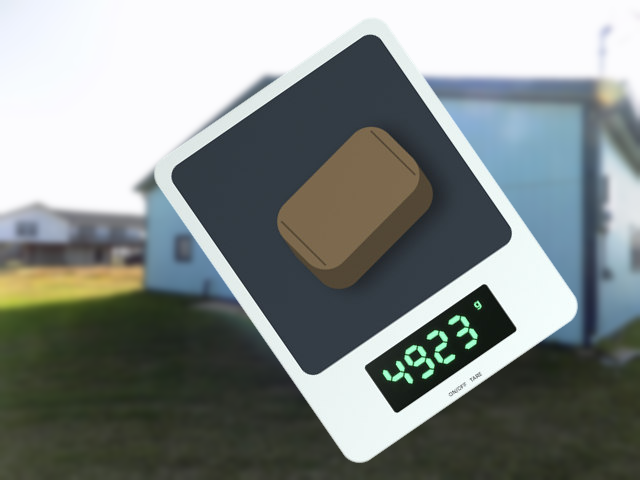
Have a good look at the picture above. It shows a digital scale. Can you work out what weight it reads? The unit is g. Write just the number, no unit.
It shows 4923
